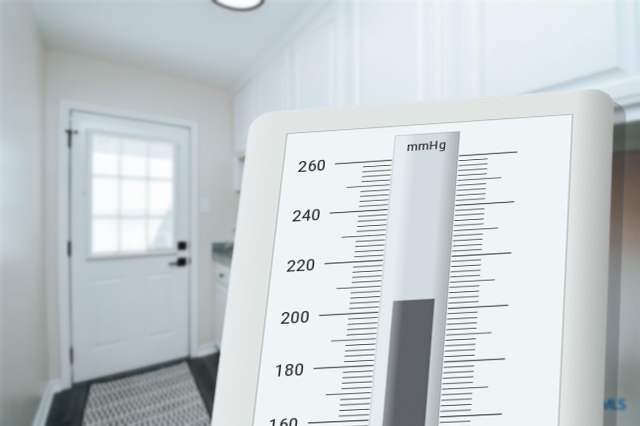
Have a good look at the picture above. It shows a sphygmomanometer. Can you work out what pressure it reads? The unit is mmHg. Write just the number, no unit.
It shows 204
